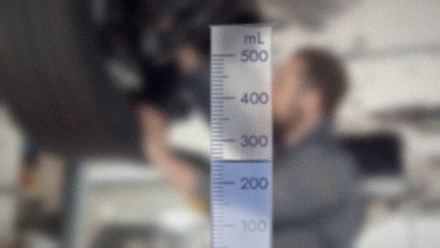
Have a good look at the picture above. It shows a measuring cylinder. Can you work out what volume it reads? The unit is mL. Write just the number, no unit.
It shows 250
